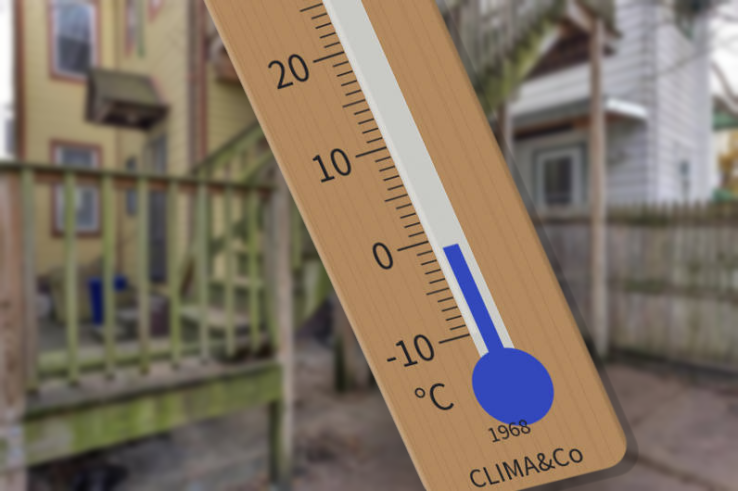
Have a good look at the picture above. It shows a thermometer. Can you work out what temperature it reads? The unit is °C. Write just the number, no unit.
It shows -1
